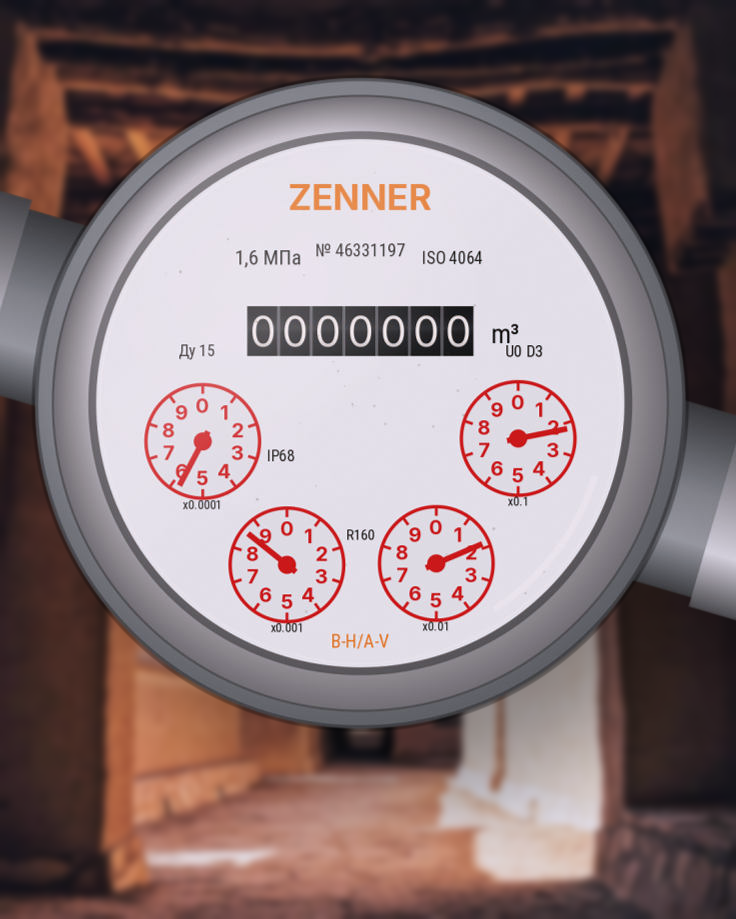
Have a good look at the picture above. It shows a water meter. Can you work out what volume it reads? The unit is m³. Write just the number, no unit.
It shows 0.2185
